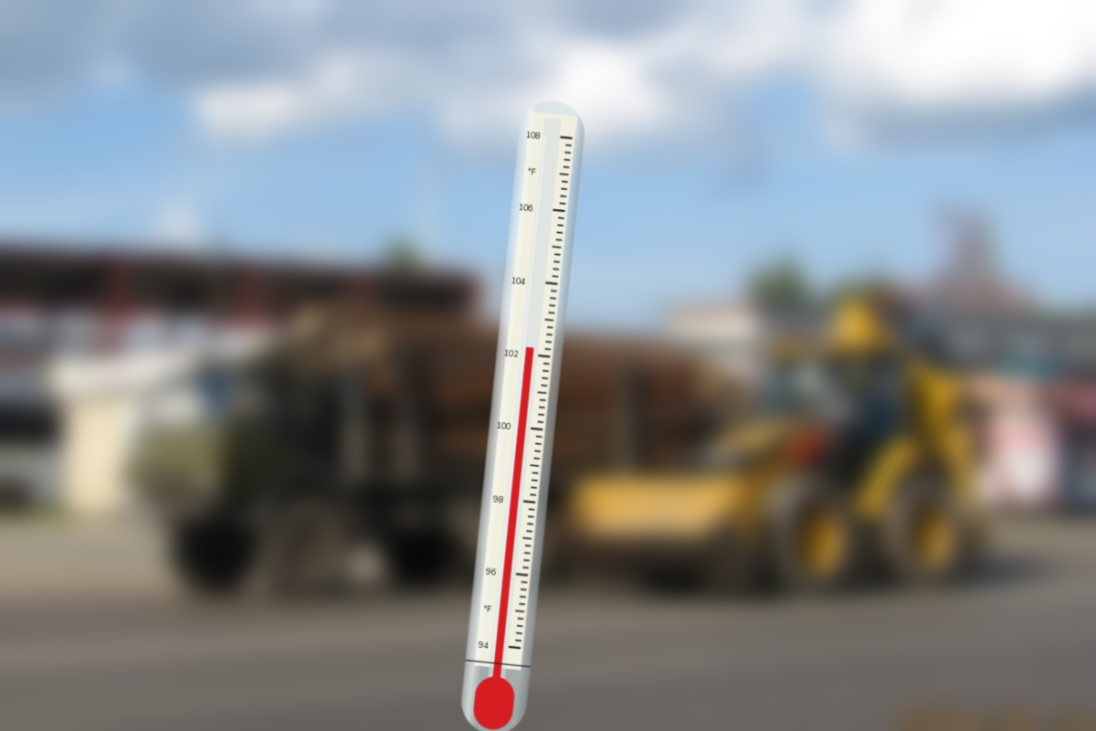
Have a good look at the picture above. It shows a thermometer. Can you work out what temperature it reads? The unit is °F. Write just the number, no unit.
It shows 102.2
